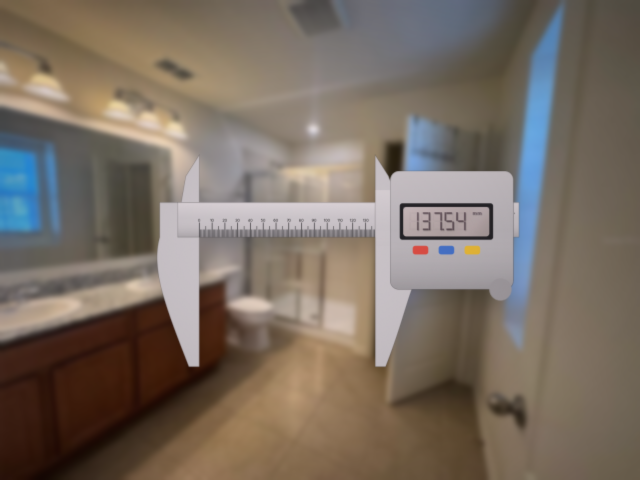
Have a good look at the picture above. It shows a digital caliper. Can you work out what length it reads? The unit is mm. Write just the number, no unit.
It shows 137.54
